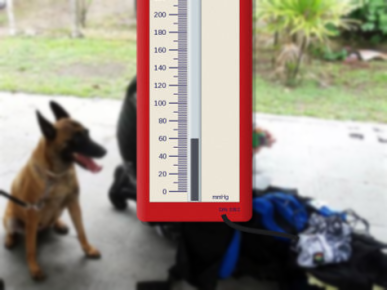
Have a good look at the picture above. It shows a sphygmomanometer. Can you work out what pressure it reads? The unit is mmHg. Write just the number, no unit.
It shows 60
